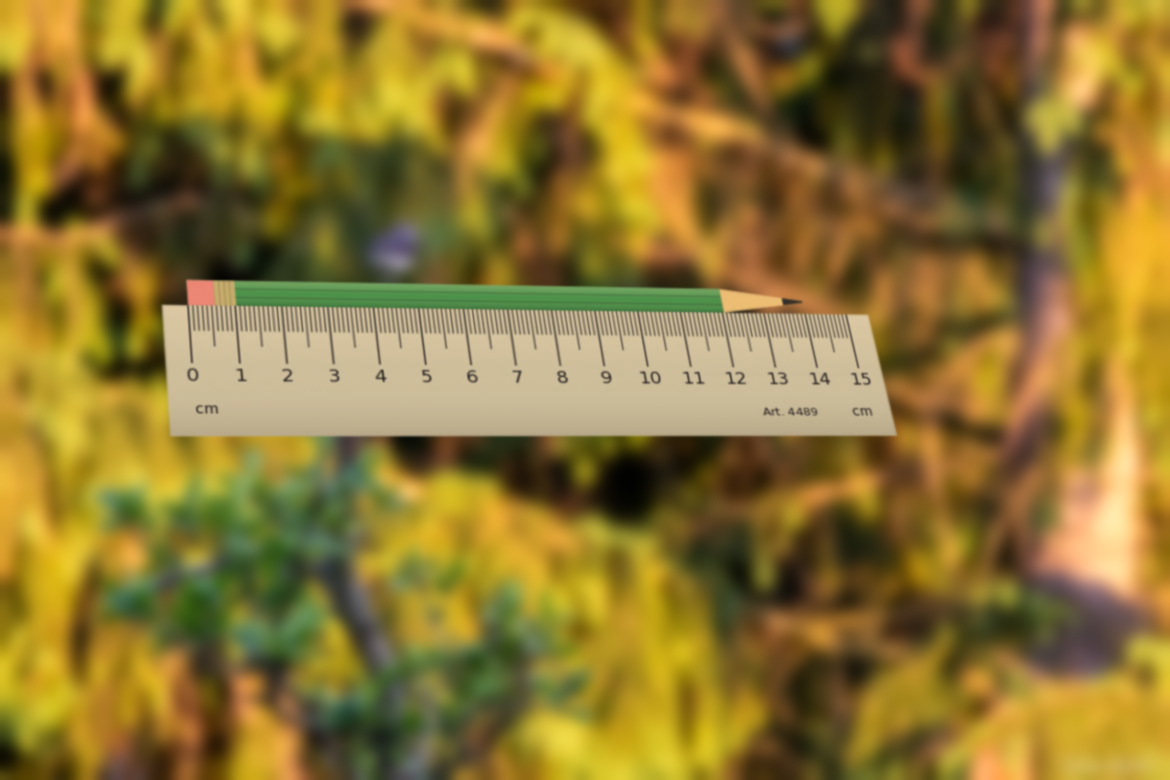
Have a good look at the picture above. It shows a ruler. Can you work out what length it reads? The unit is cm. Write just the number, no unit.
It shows 14
